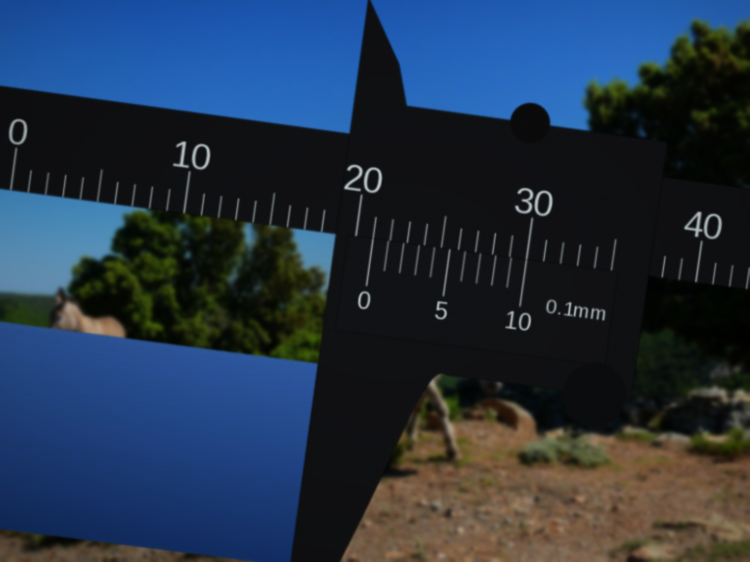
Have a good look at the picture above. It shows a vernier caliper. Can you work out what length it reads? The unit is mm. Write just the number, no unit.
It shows 21.0
